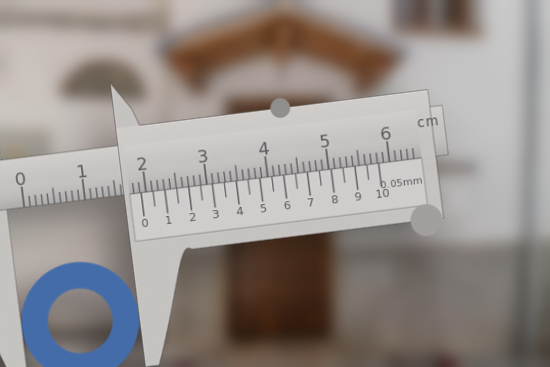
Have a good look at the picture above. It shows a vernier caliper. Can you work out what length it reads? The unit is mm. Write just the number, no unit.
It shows 19.2
